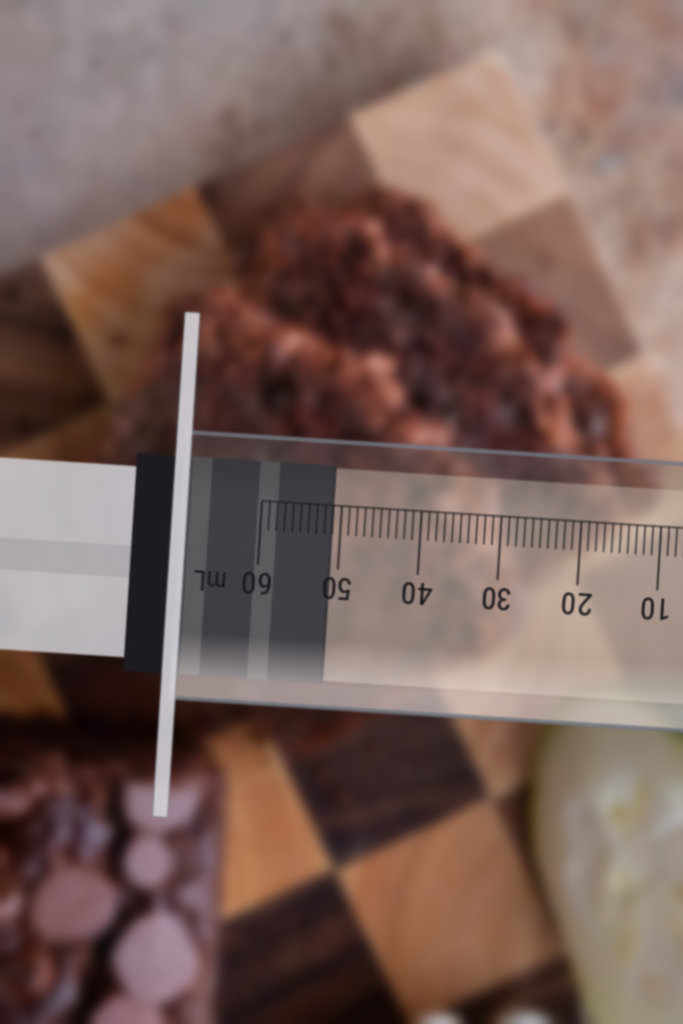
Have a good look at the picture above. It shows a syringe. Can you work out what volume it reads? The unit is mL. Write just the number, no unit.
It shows 51
